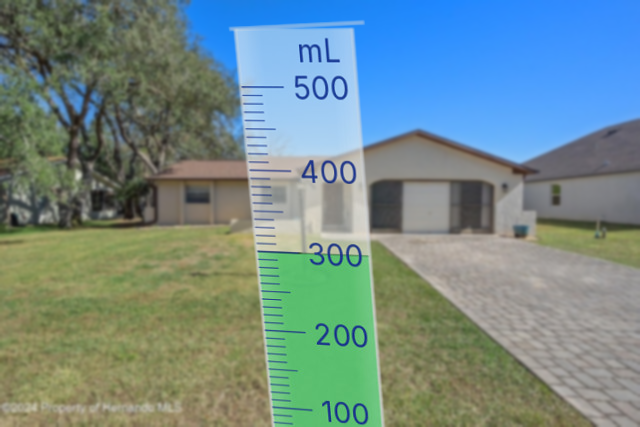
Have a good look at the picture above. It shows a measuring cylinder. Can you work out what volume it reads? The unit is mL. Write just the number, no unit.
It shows 300
